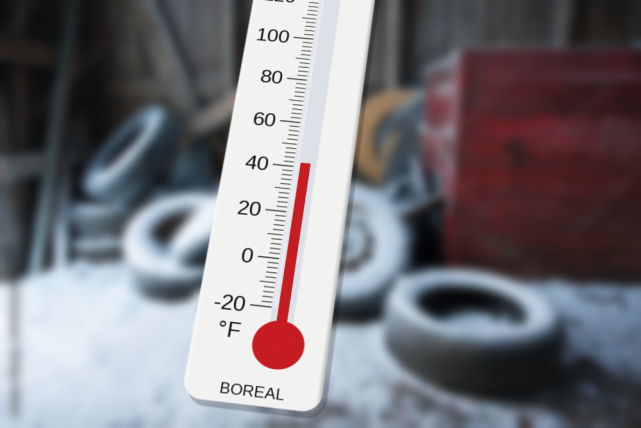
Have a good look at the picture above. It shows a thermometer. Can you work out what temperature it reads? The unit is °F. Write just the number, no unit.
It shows 42
